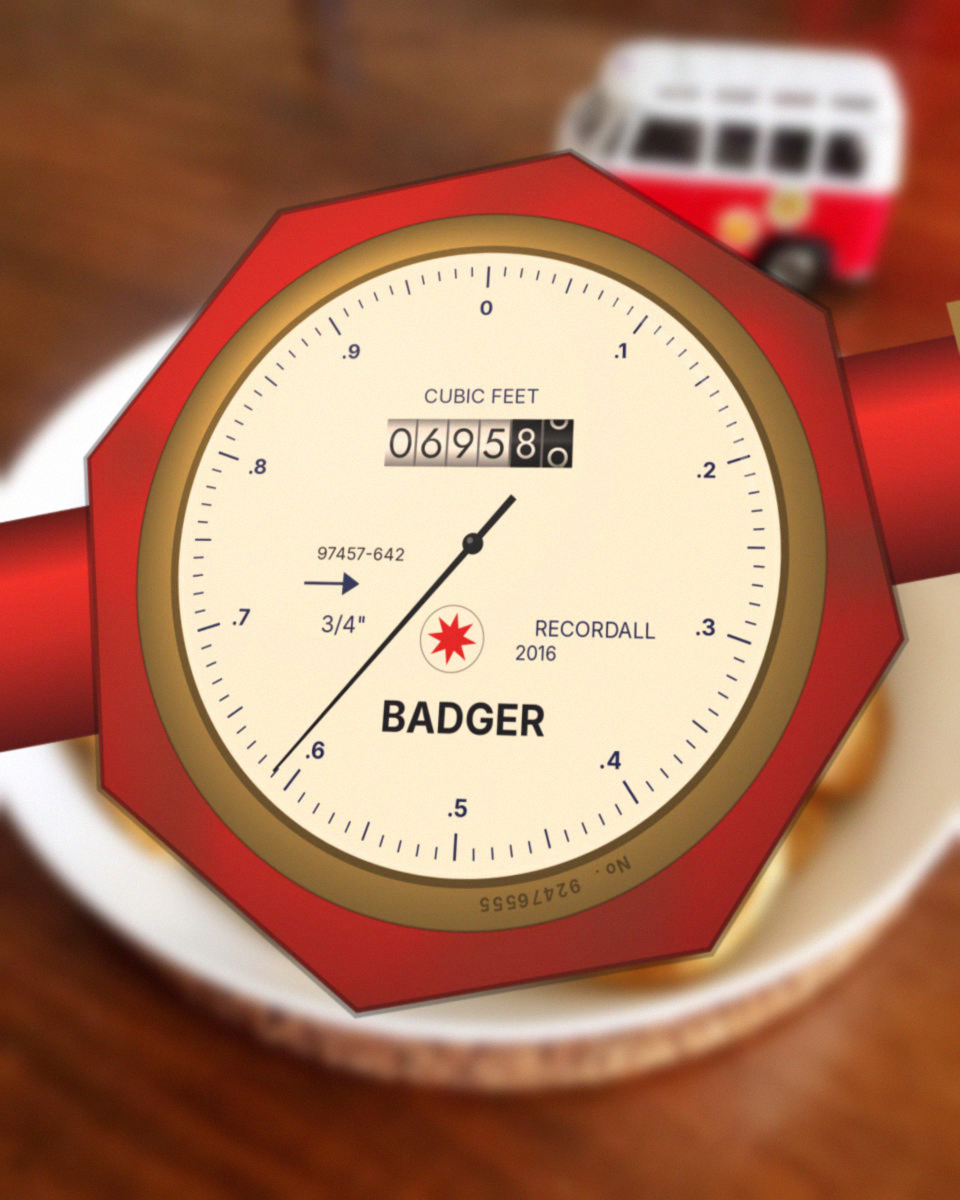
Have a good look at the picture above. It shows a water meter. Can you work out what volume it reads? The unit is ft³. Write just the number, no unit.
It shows 69588.61
